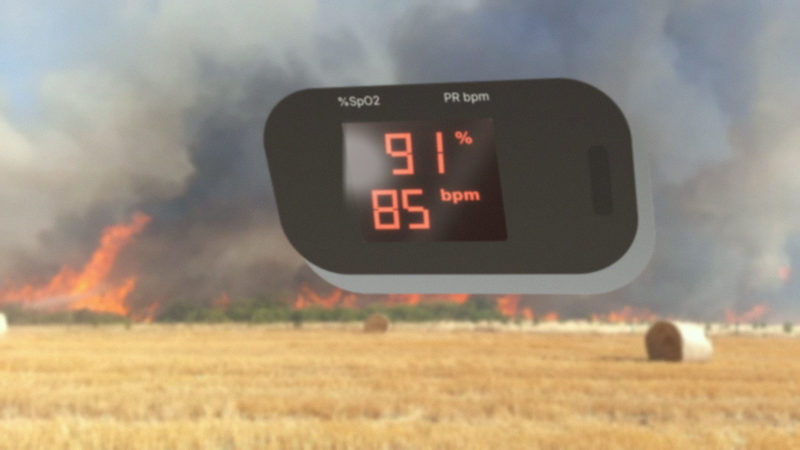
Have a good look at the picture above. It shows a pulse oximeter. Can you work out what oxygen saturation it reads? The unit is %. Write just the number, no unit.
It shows 91
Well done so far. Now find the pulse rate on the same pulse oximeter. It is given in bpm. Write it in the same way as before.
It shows 85
